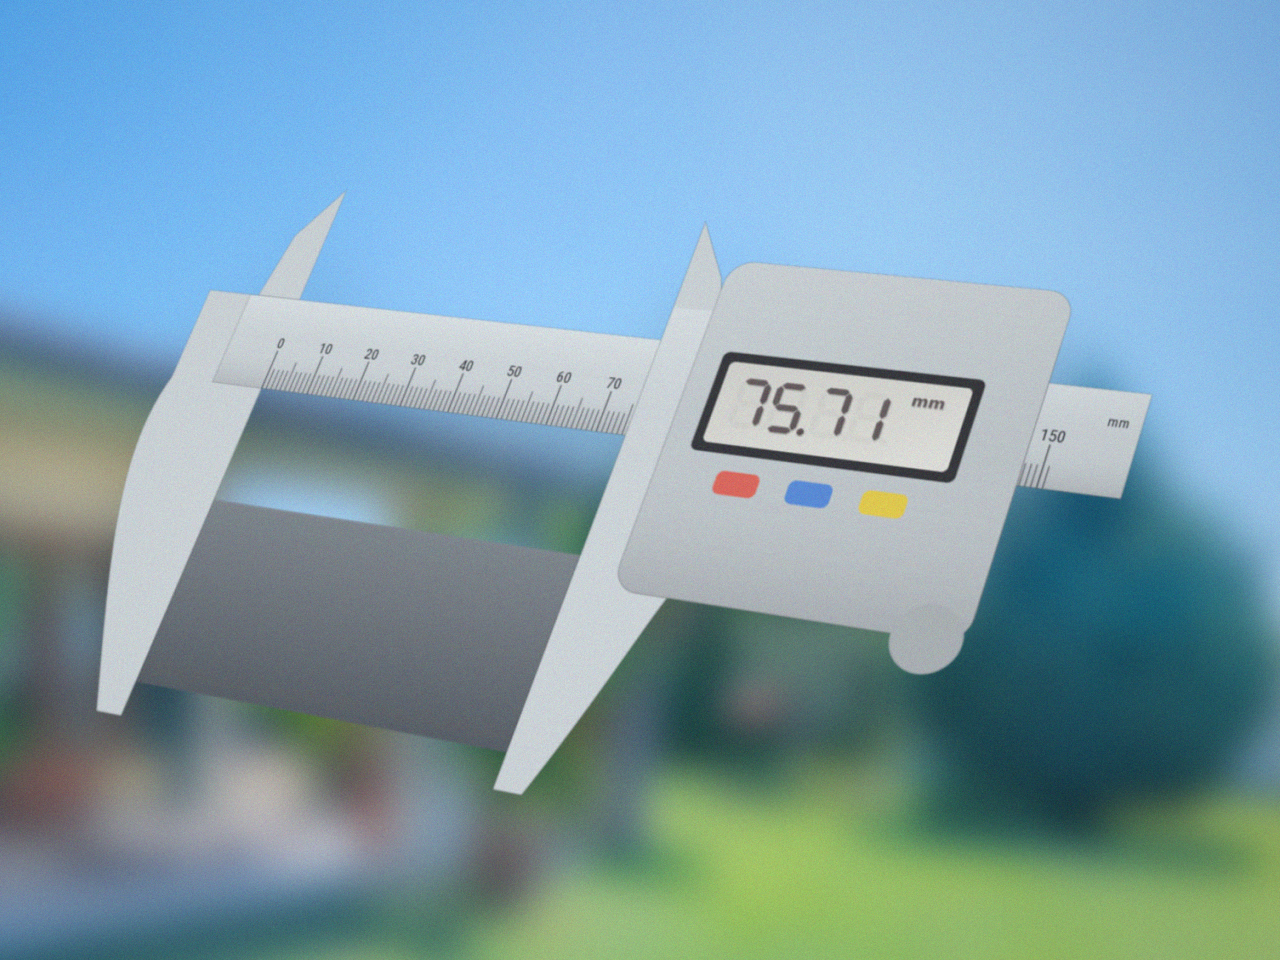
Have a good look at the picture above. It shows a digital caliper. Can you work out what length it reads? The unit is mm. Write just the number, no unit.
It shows 75.71
